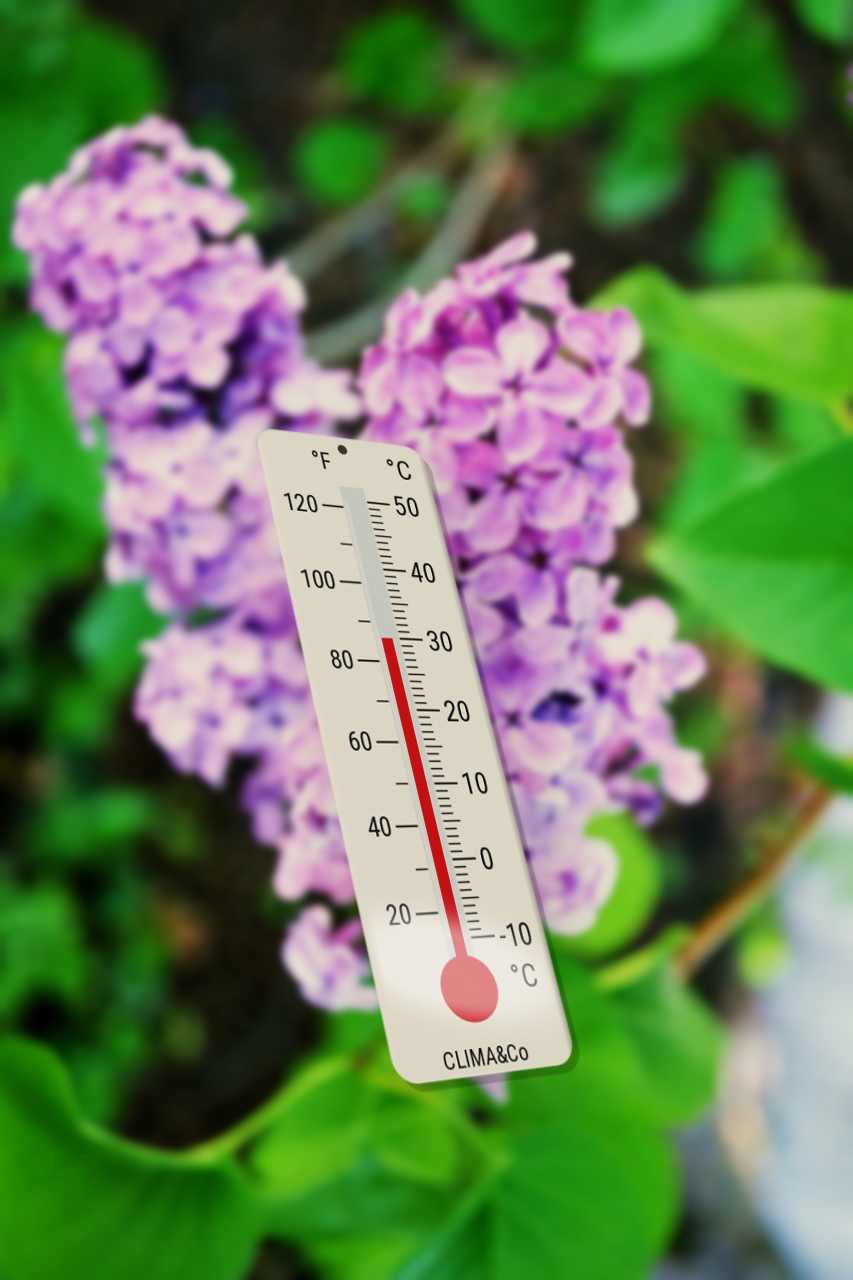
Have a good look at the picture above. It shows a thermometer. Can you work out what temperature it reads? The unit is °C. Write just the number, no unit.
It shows 30
